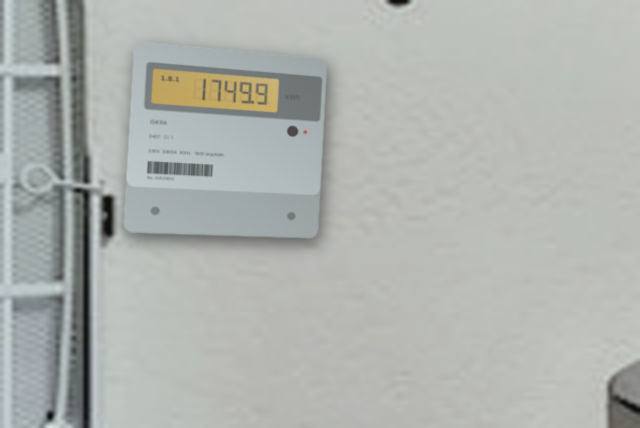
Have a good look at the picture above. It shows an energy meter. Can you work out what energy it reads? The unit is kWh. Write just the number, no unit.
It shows 1749.9
